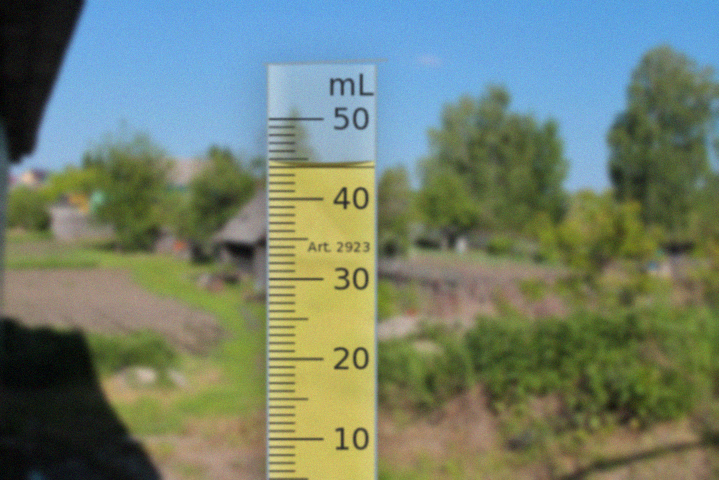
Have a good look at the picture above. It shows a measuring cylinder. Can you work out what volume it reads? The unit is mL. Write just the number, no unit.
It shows 44
